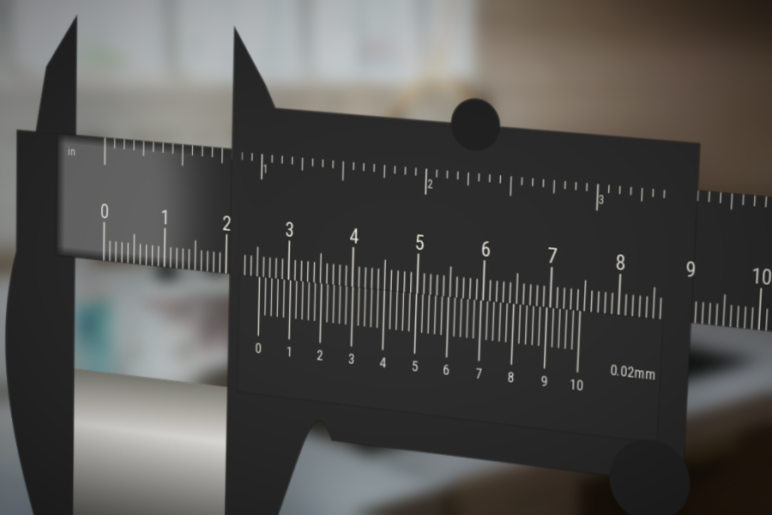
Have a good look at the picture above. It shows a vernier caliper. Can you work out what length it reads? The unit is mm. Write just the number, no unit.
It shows 25.4
